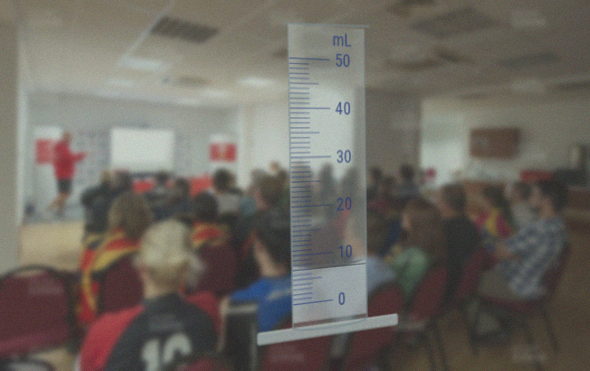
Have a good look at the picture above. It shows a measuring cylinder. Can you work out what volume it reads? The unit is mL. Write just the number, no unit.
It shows 7
